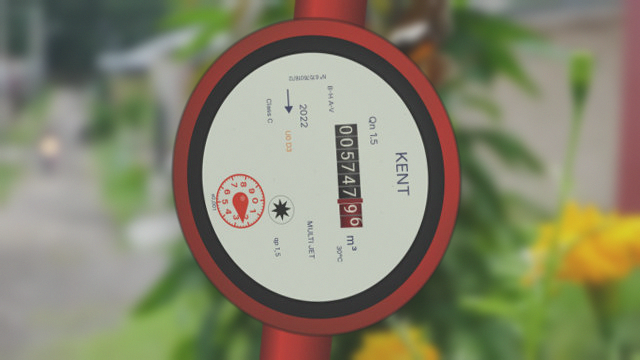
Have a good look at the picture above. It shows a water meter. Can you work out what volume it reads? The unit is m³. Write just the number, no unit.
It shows 5747.962
